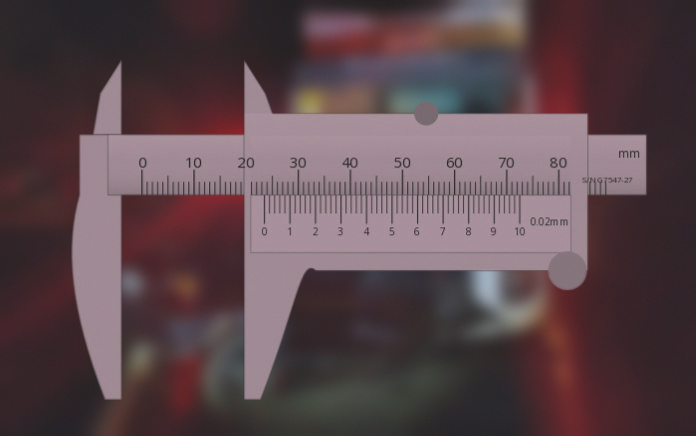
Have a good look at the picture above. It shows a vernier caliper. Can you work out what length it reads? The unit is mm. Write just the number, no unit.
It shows 23.5
